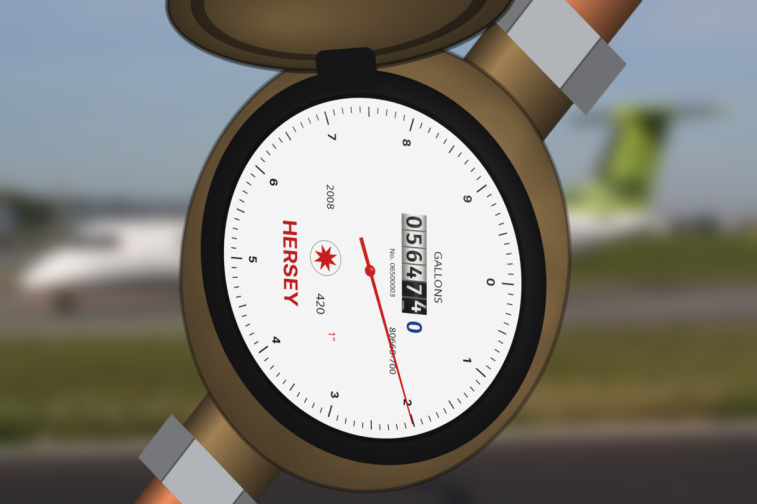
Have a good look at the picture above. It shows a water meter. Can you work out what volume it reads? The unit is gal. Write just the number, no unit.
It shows 564742.0
